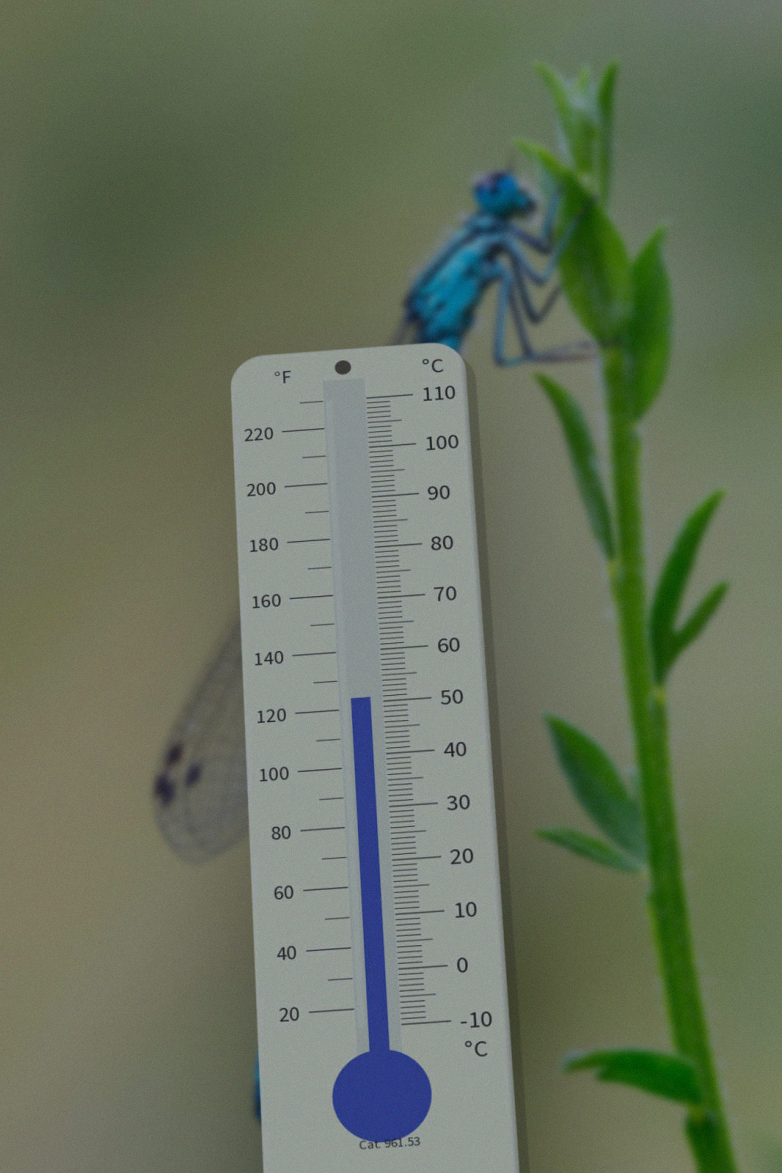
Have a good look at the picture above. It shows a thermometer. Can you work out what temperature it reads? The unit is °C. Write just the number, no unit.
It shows 51
